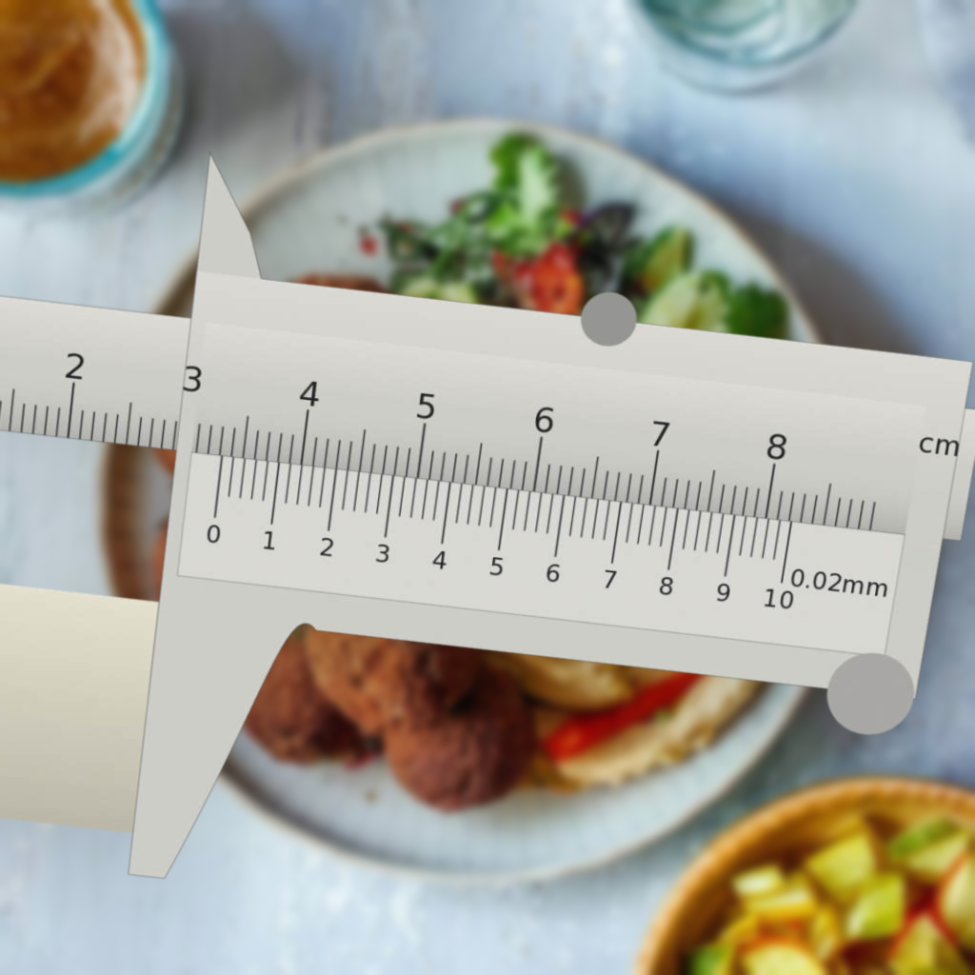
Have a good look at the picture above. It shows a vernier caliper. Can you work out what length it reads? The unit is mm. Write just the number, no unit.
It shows 33.2
